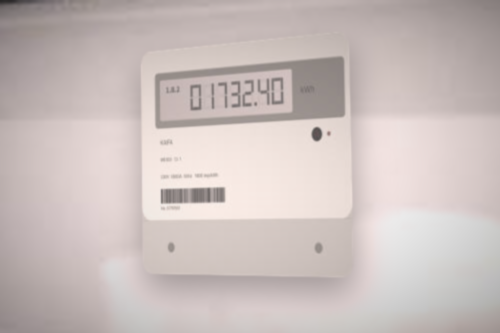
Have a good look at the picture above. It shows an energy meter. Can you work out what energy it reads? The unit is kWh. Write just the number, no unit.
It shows 1732.40
